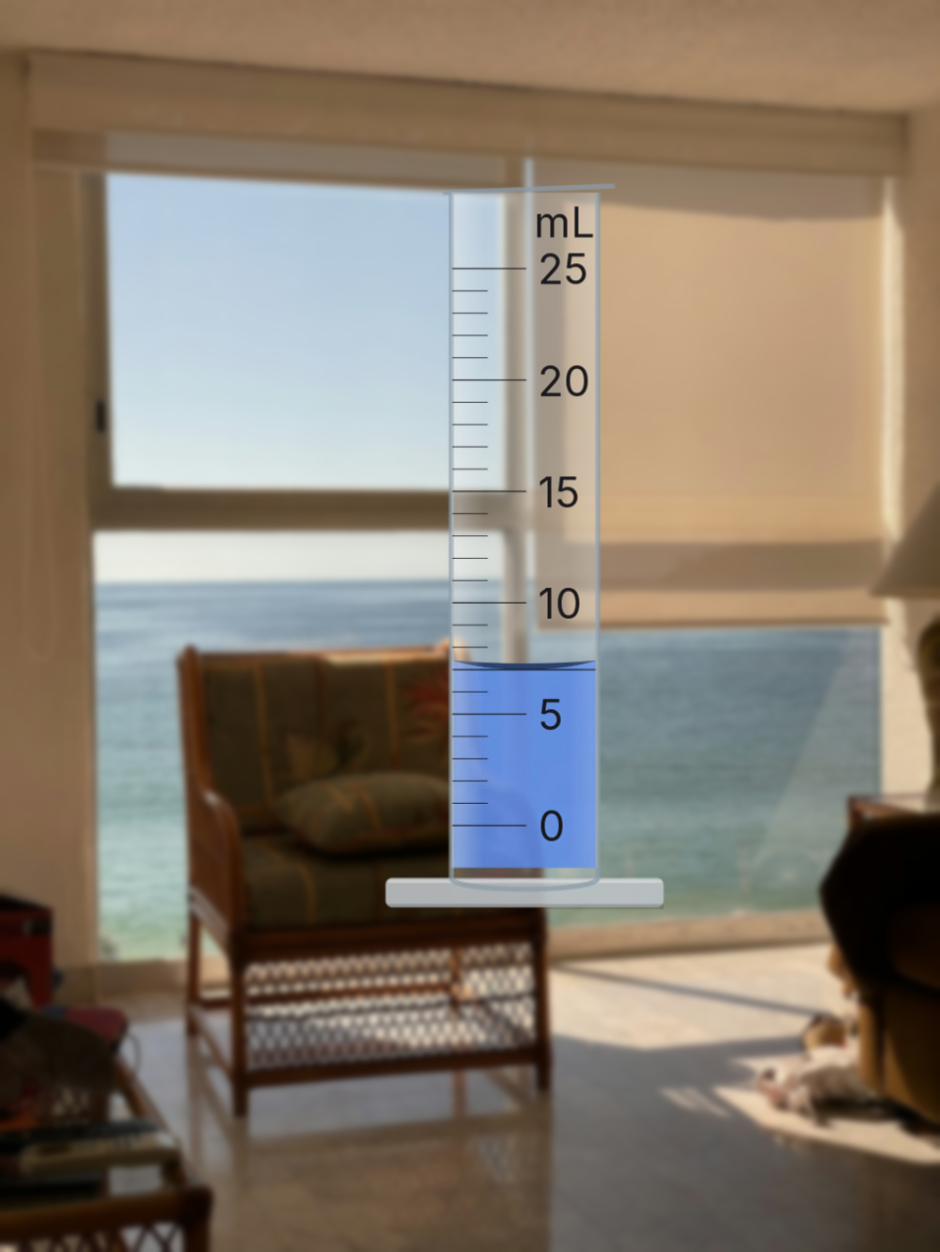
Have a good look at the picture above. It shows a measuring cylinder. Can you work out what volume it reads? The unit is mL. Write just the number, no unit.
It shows 7
